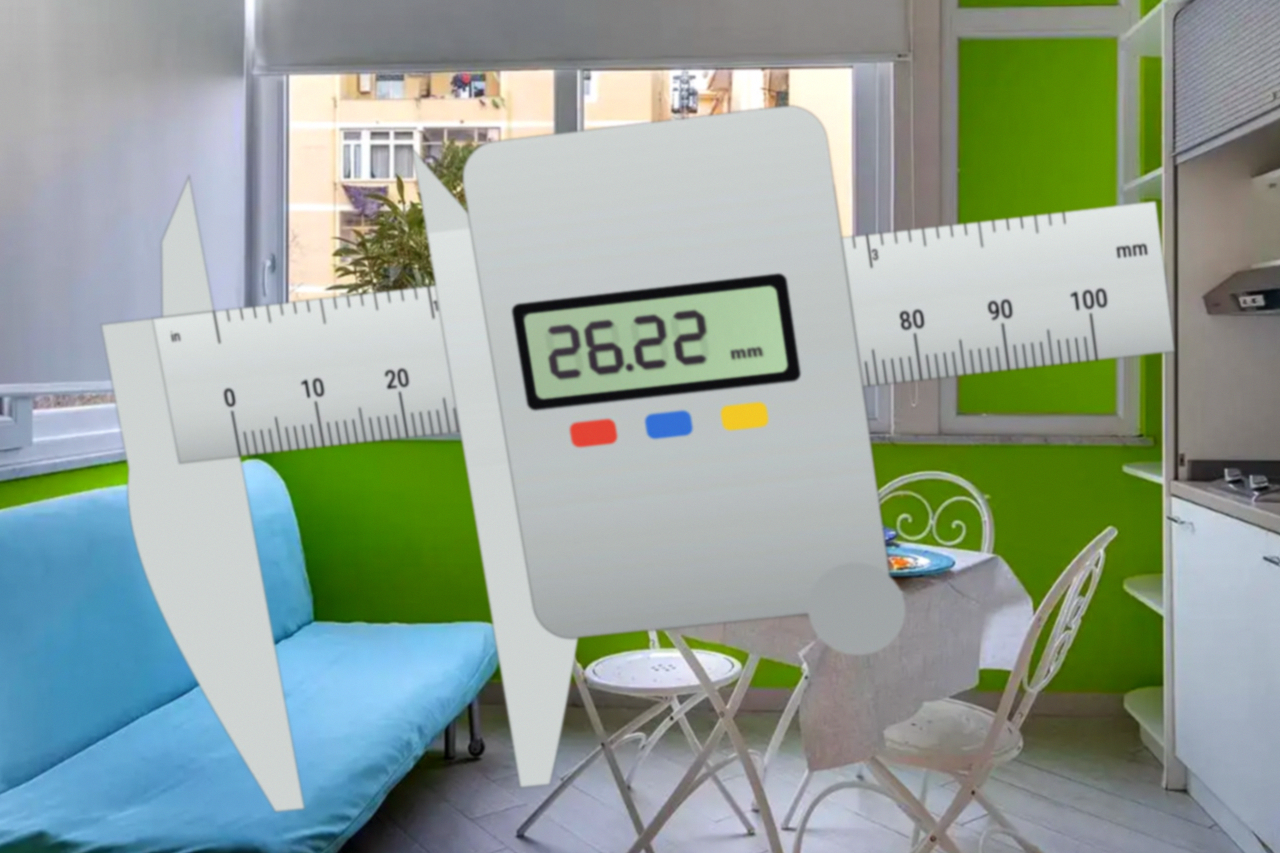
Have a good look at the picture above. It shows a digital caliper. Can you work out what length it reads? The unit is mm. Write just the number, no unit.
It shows 26.22
